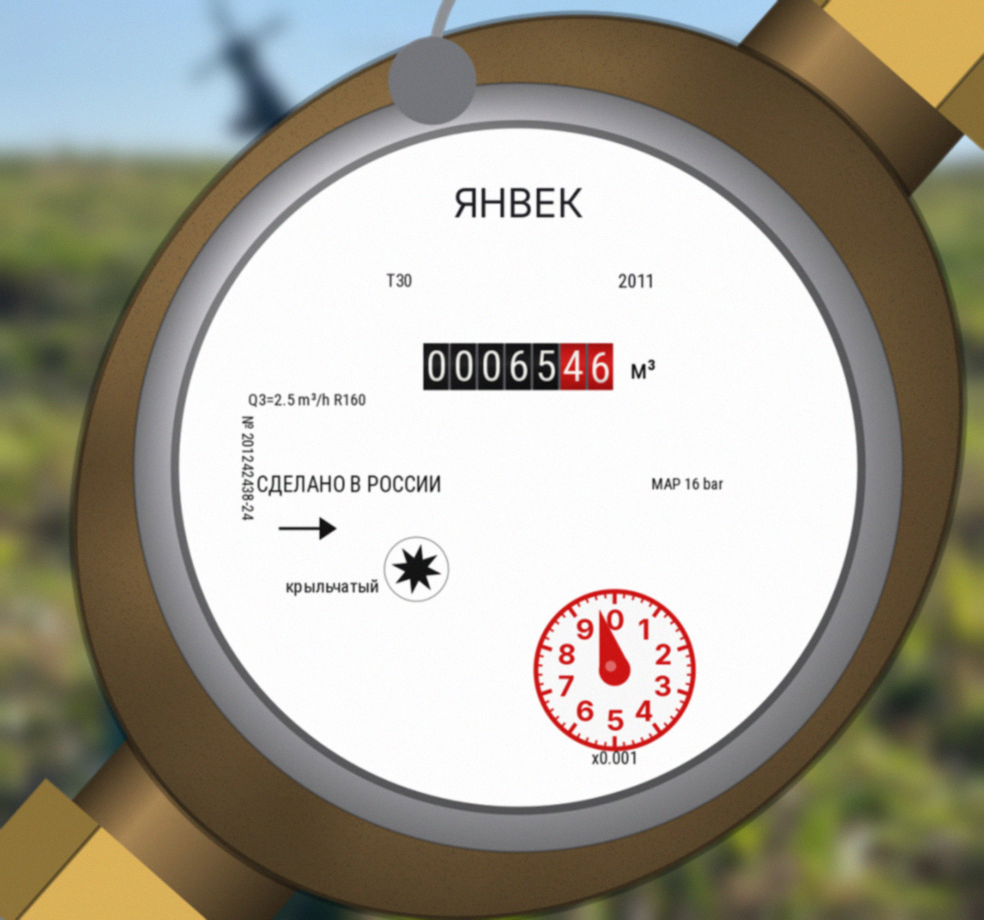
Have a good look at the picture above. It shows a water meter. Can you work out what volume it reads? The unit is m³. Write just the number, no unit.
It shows 65.459
